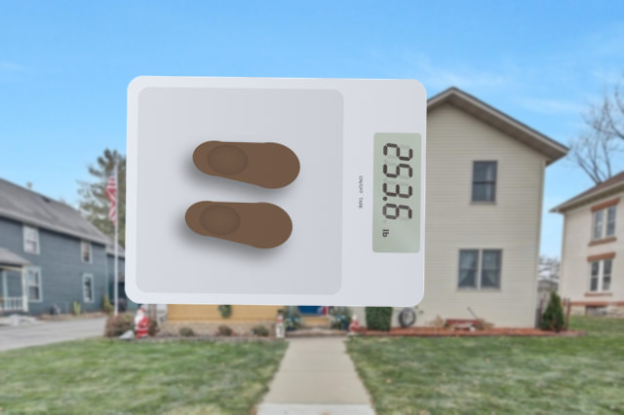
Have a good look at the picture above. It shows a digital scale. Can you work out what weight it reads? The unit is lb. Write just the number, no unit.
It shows 253.6
